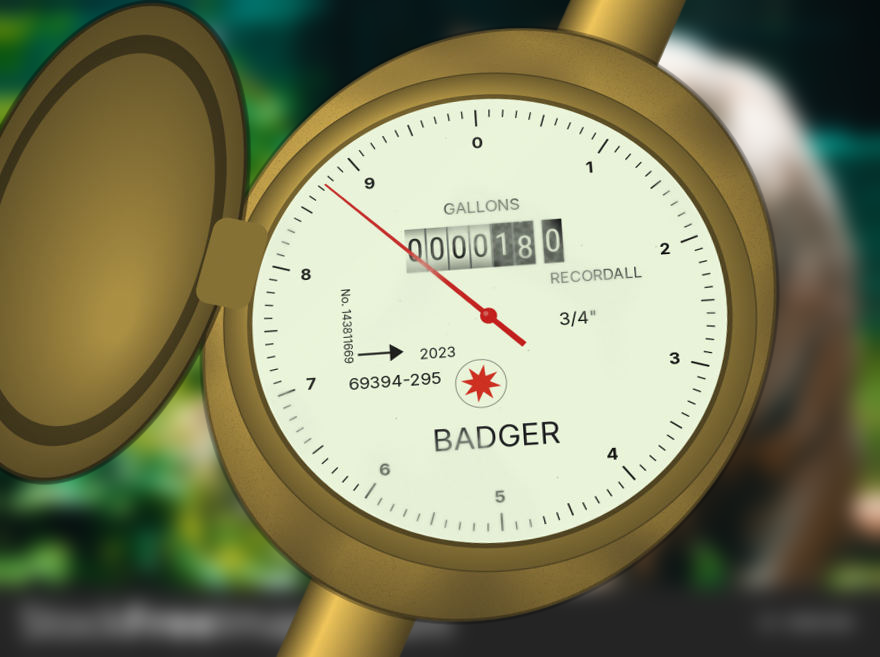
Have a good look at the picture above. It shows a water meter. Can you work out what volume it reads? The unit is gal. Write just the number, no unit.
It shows 178.7
